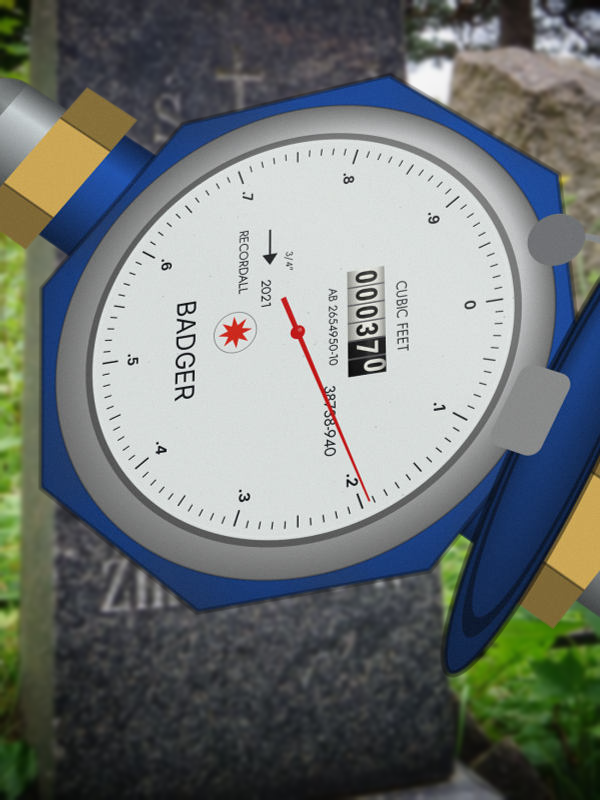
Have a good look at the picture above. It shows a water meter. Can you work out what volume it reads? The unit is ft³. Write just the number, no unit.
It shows 370.19
